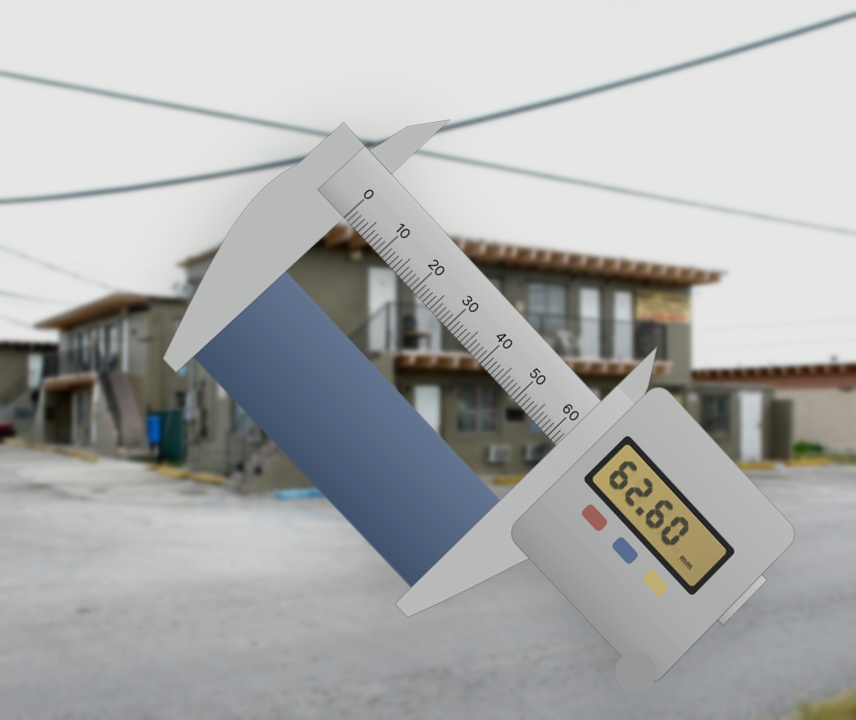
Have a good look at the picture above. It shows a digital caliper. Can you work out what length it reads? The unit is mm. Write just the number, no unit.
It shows 62.60
